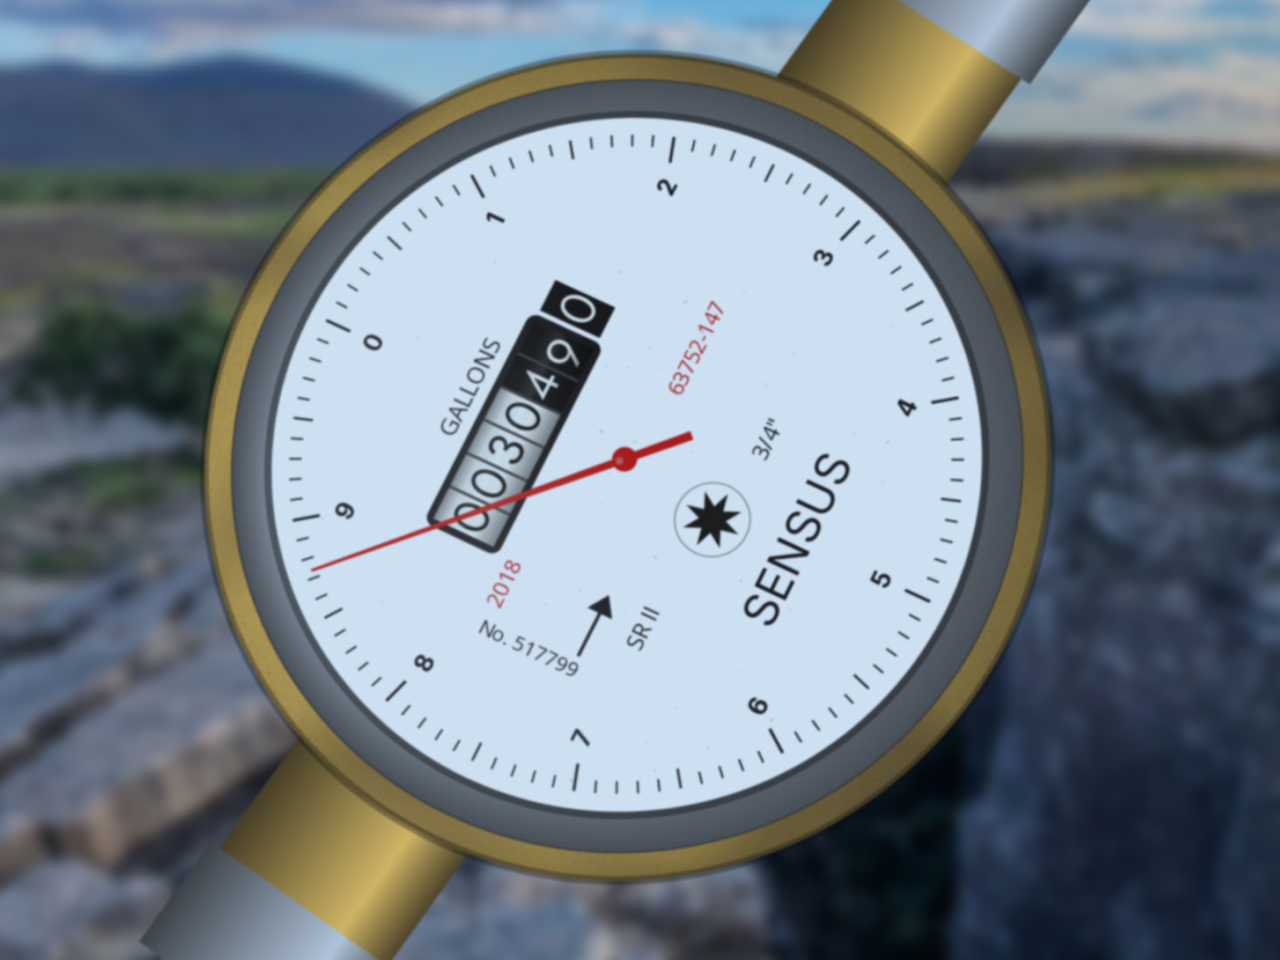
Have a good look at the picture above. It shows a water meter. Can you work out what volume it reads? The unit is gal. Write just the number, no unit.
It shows 30488.7
